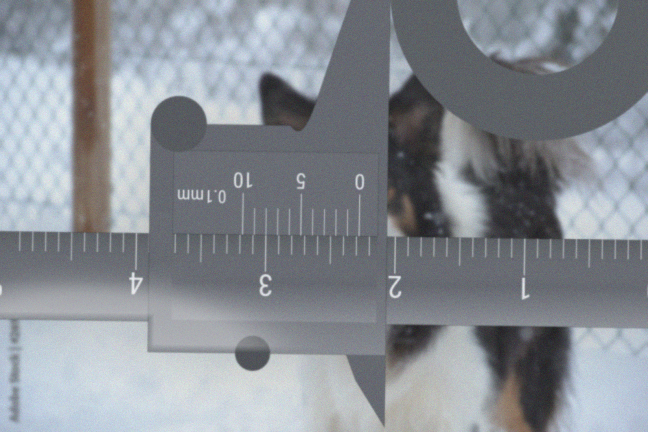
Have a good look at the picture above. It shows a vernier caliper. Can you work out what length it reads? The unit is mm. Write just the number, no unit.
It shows 22.8
